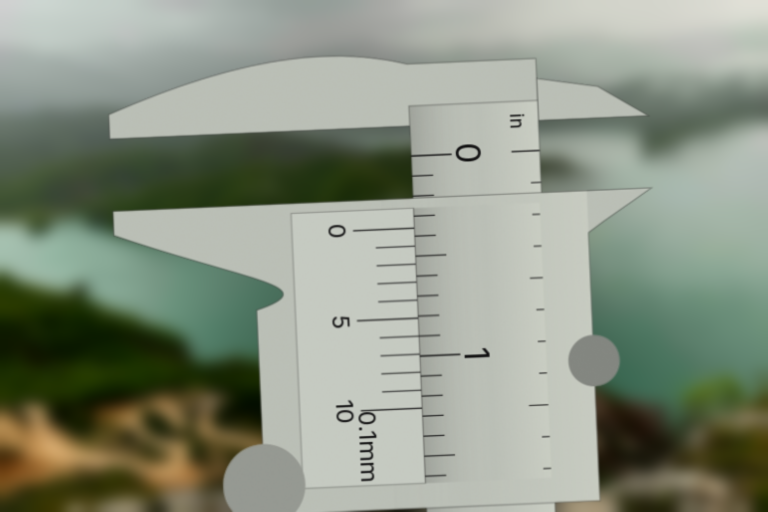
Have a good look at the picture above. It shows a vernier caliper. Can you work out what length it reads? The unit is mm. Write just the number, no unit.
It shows 3.6
